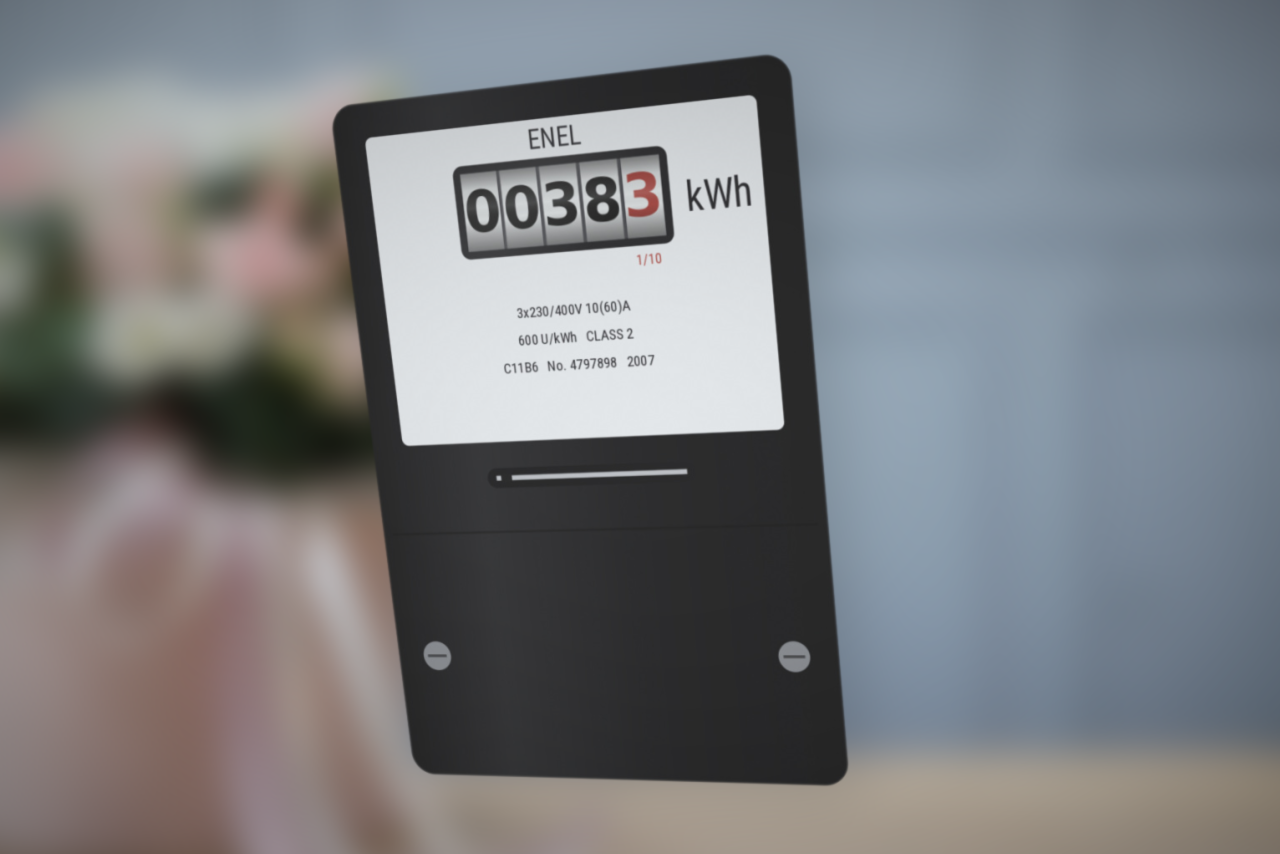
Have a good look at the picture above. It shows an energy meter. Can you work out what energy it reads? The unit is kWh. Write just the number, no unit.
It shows 38.3
